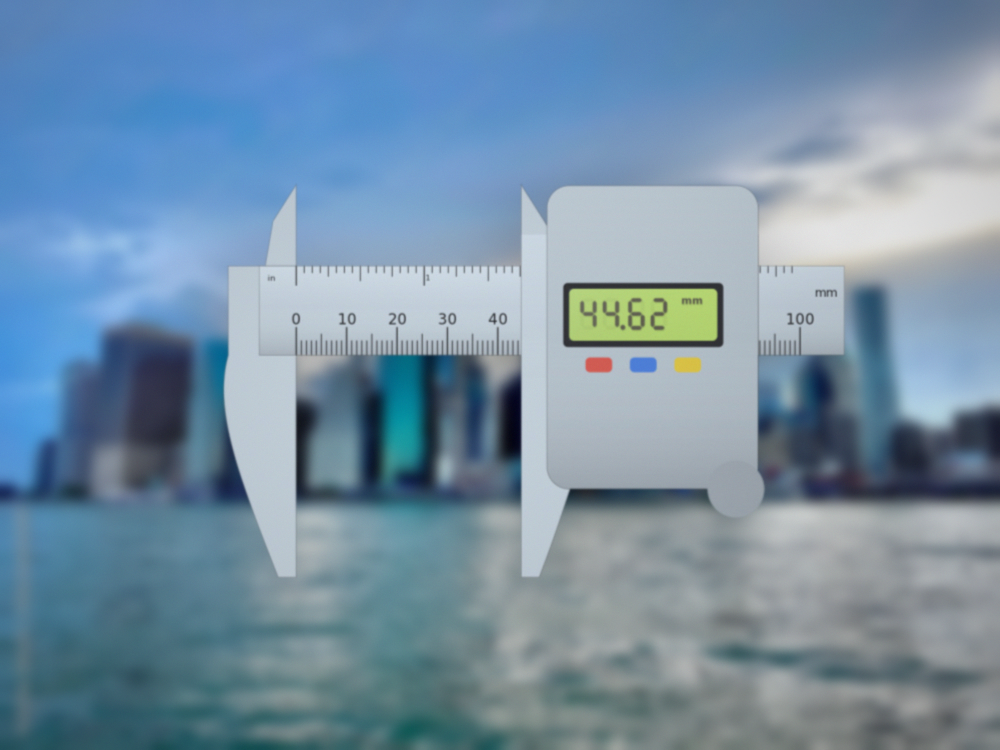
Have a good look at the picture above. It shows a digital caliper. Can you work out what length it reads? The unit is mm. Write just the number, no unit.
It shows 44.62
